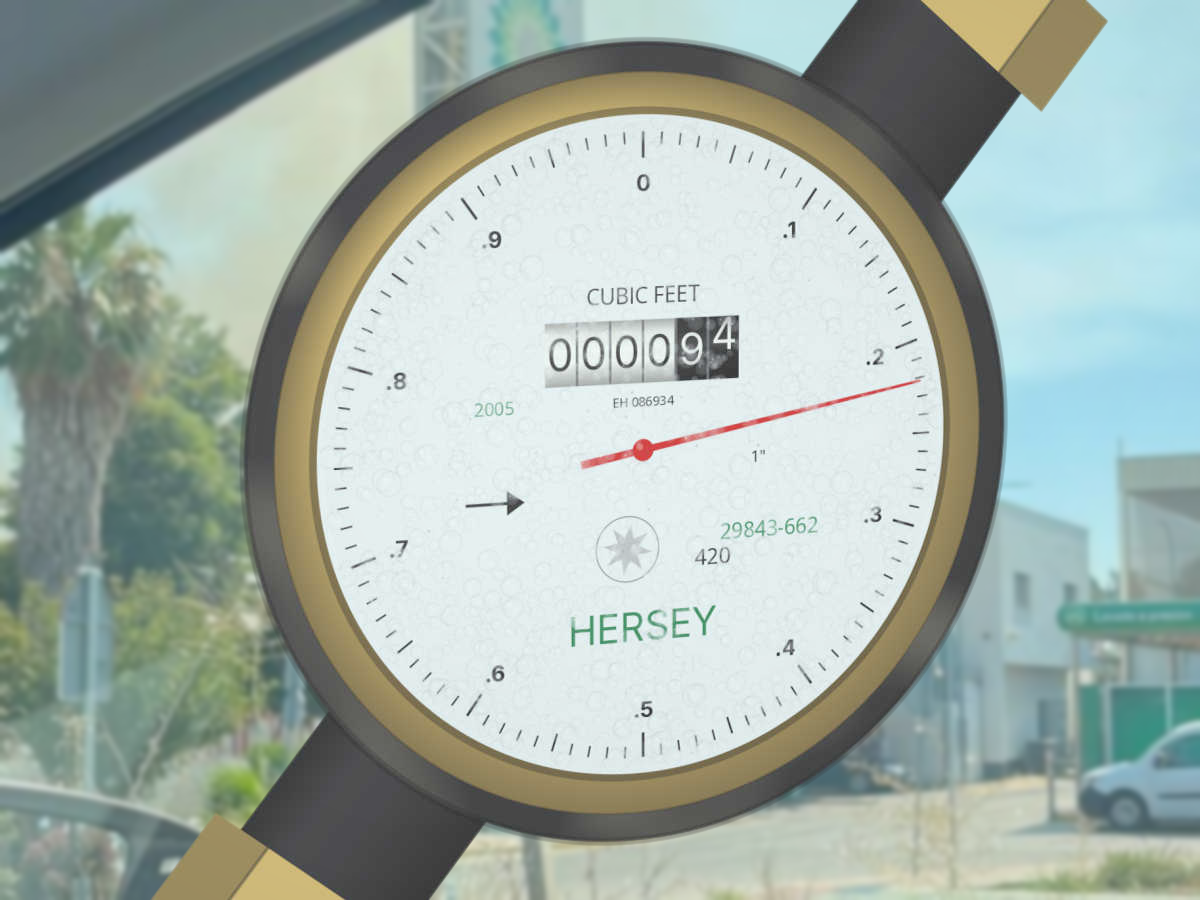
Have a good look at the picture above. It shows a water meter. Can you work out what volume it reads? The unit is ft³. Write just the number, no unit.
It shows 94.22
